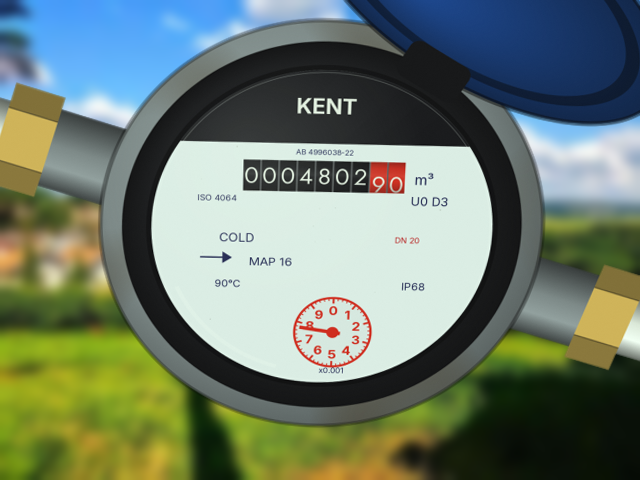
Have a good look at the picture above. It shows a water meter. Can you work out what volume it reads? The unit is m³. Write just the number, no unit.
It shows 4802.897
